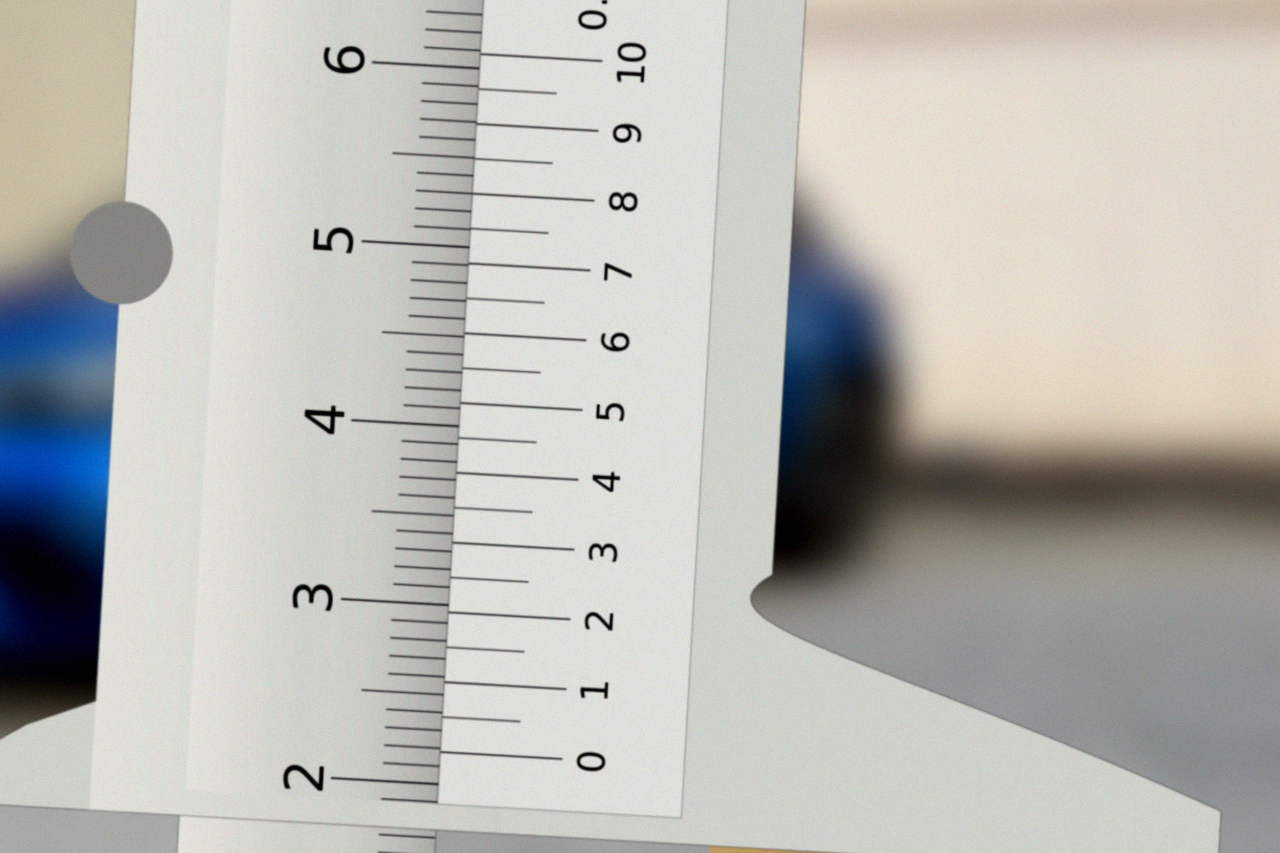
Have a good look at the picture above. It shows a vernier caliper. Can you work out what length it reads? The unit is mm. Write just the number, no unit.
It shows 21.8
